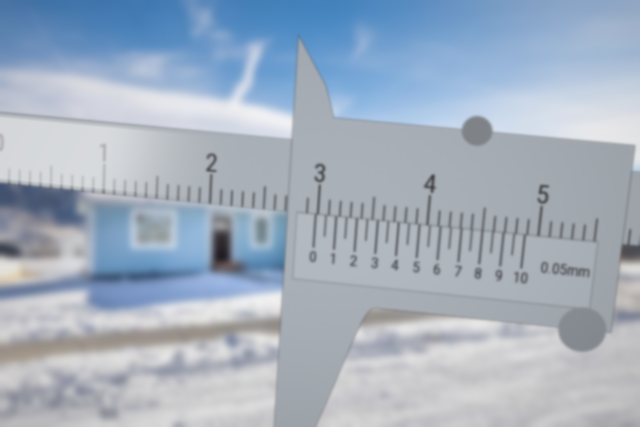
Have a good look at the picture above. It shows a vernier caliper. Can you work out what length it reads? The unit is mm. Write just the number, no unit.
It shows 29.8
